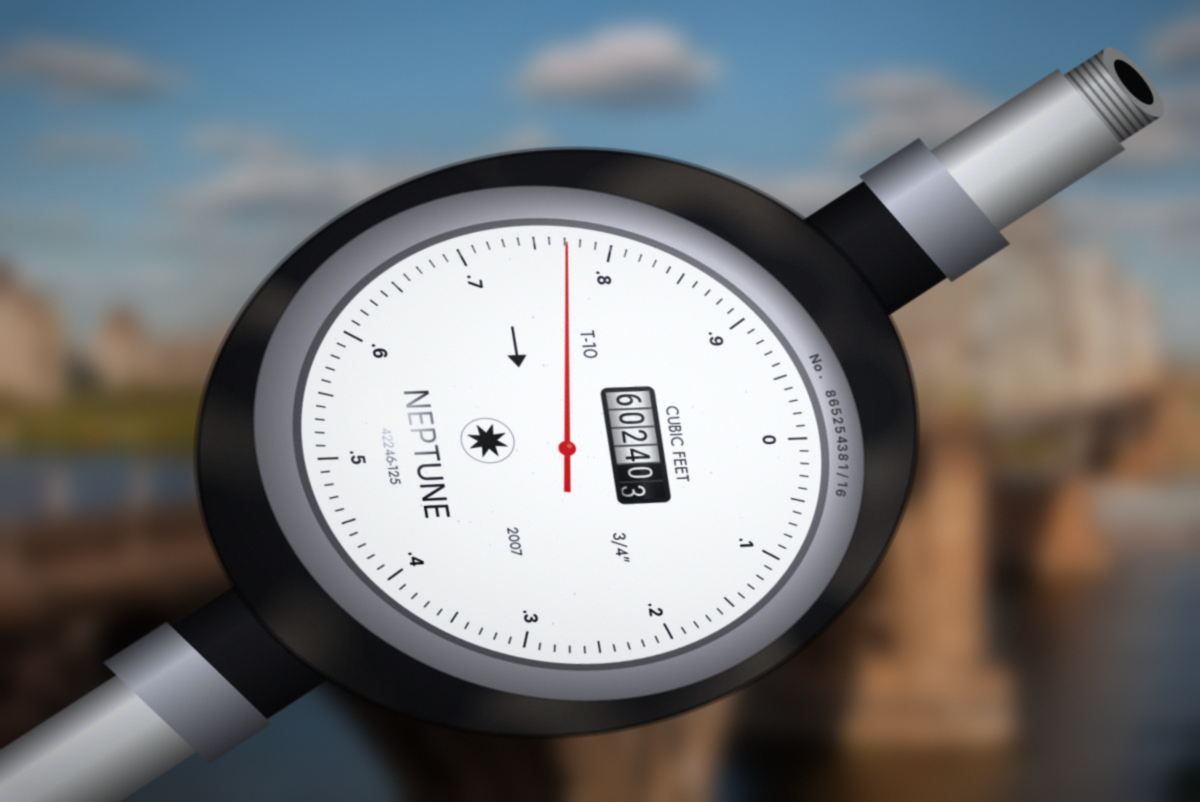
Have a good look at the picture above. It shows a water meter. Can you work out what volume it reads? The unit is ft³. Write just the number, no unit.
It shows 602402.77
